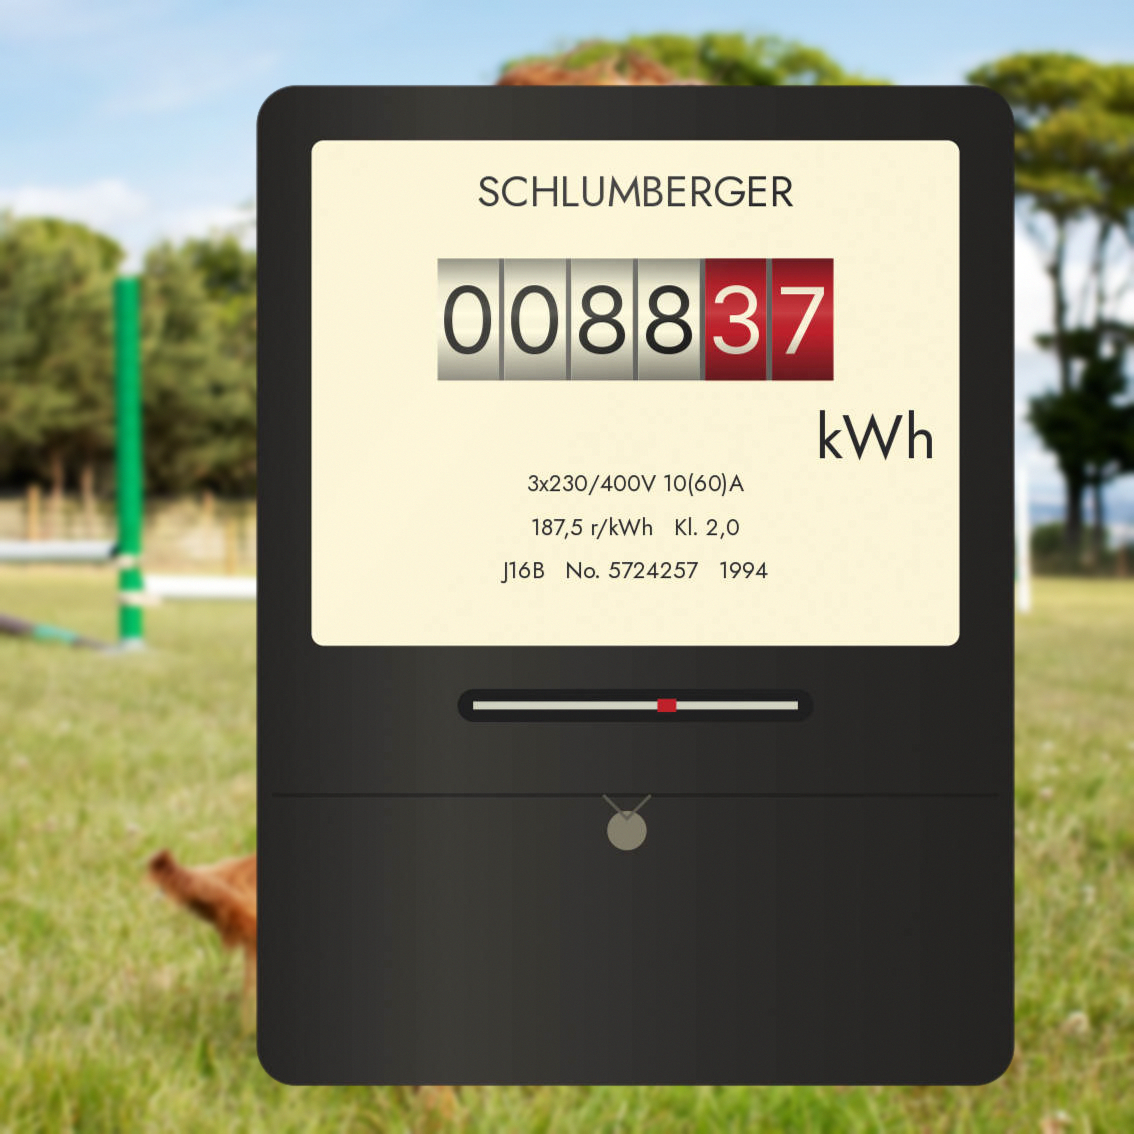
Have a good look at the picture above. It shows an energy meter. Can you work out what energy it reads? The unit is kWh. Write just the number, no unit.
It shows 88.37
